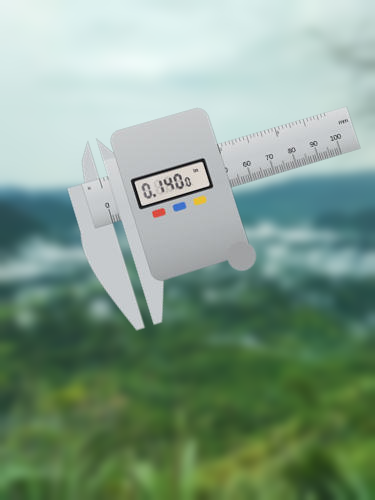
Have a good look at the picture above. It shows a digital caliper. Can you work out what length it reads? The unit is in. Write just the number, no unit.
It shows 0.1400
